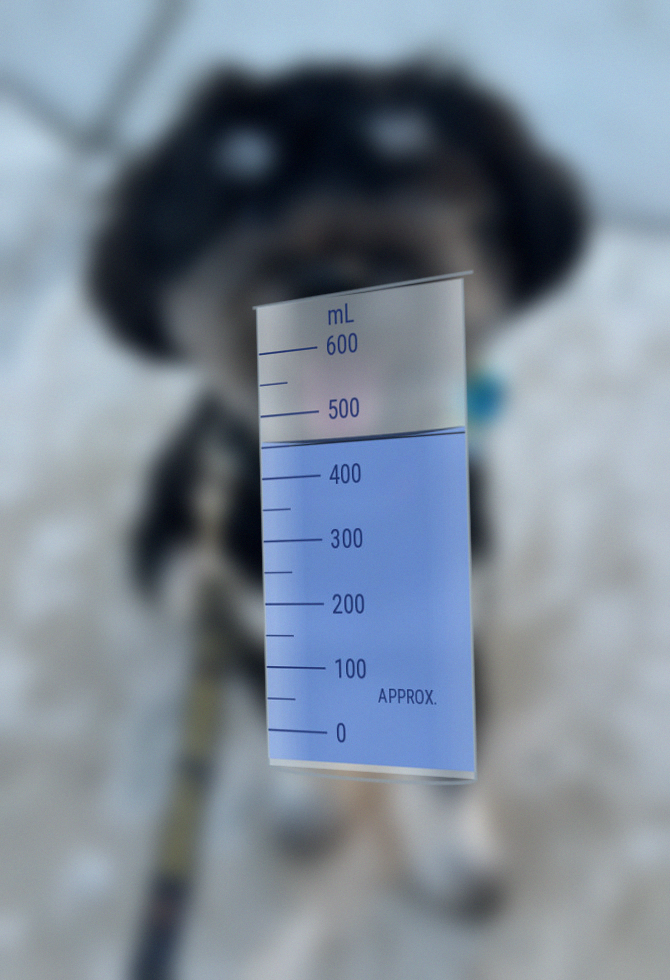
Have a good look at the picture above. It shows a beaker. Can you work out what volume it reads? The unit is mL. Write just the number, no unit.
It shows 450
